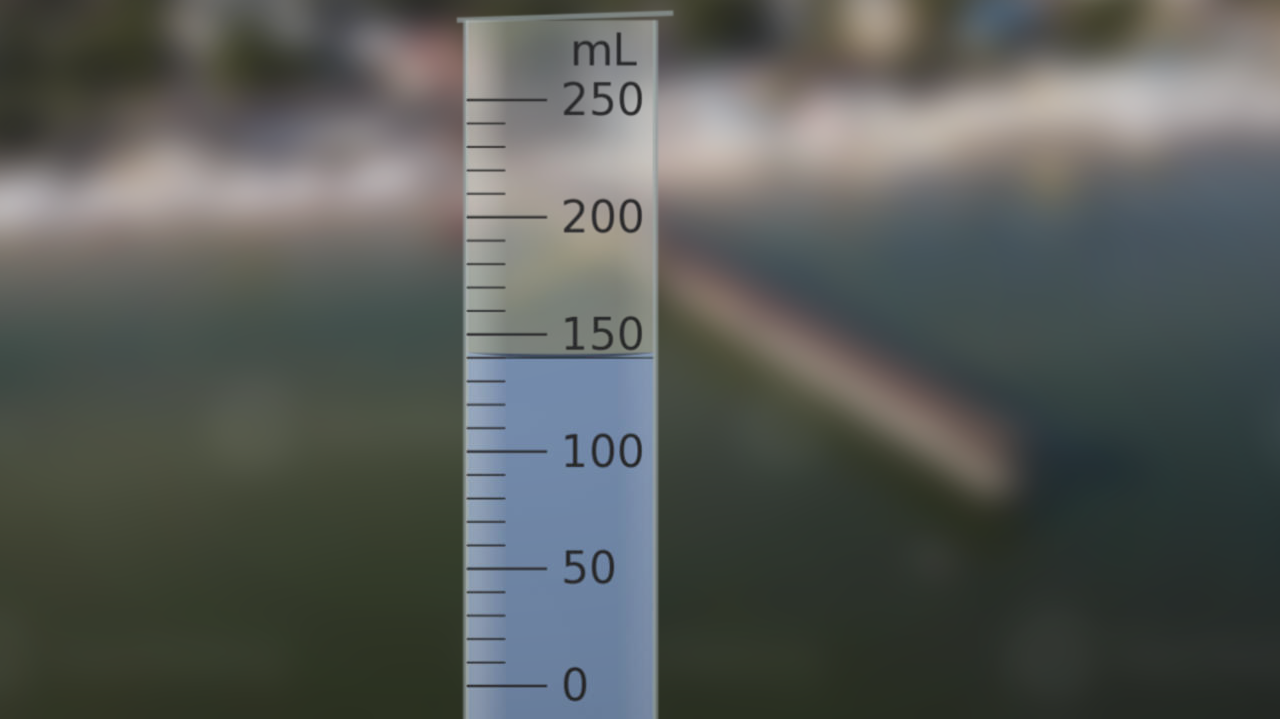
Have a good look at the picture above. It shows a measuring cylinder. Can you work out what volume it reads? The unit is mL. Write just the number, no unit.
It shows 140
